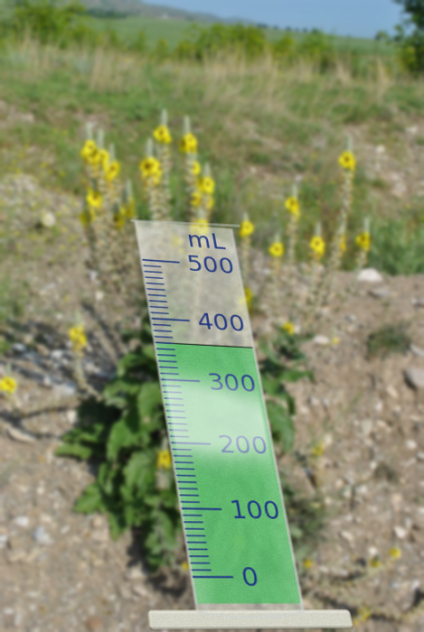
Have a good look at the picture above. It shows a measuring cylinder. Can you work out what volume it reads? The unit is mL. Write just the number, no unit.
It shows 360
